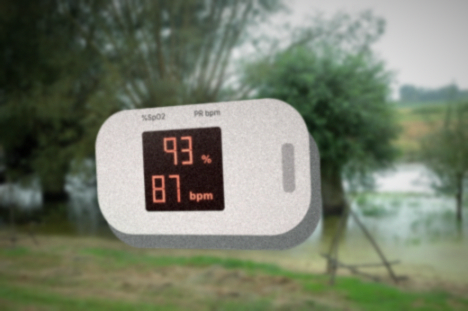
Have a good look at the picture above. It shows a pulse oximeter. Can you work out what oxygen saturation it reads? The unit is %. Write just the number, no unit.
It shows 93
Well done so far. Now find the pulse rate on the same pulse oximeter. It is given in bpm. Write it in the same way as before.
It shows 87
